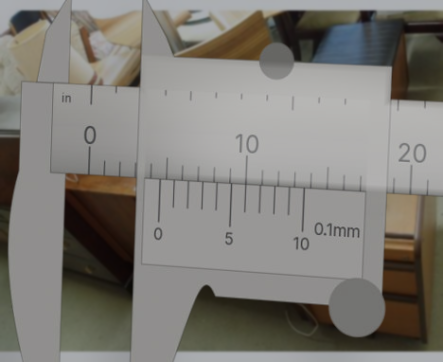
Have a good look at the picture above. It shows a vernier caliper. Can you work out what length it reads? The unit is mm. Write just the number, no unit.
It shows 4.6
